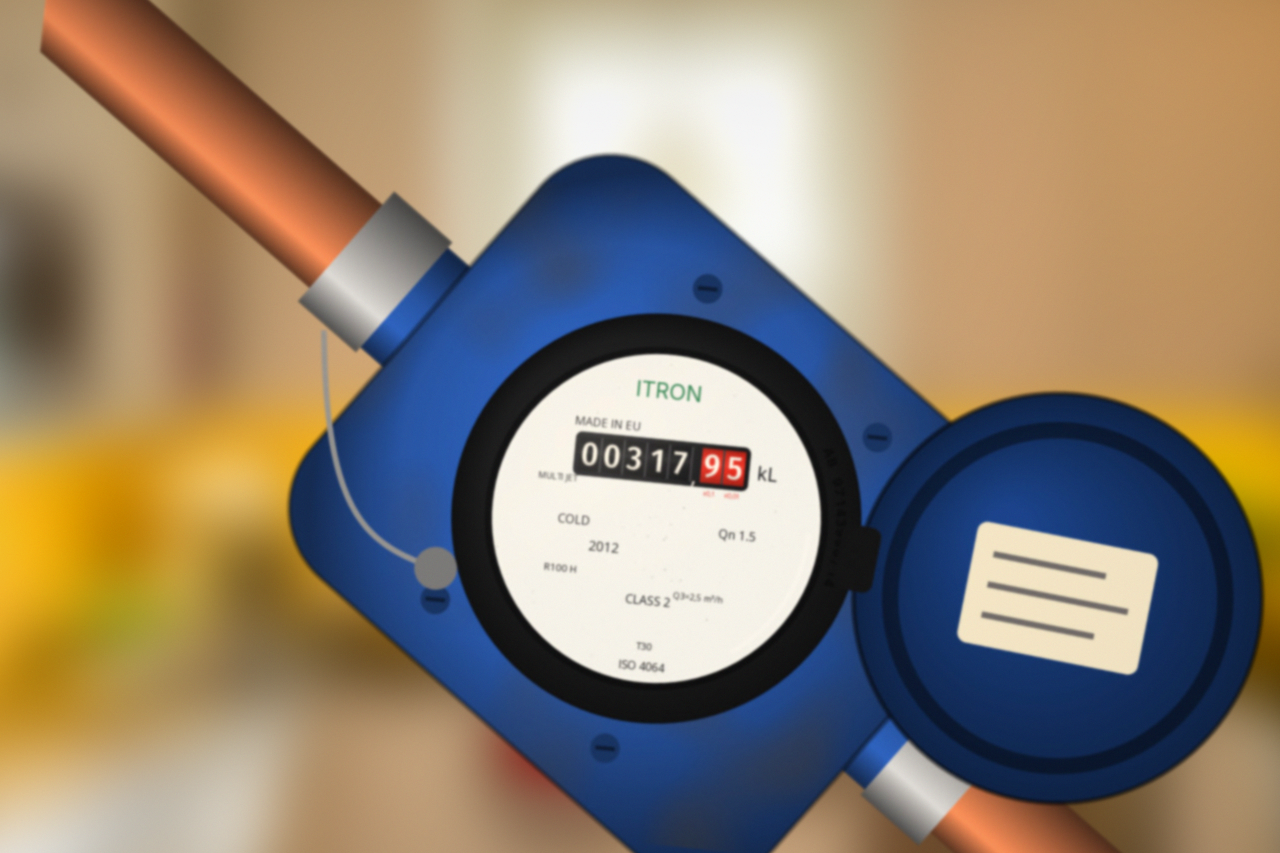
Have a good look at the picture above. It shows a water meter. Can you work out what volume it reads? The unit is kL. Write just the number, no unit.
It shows 317.95
